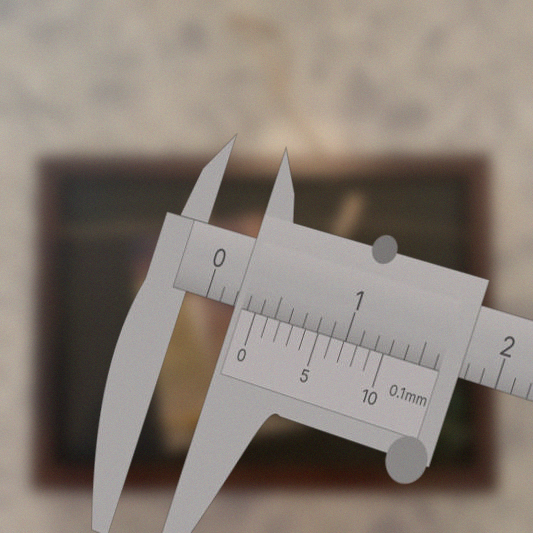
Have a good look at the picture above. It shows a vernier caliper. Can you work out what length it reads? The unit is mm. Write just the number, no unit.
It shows 3.6
